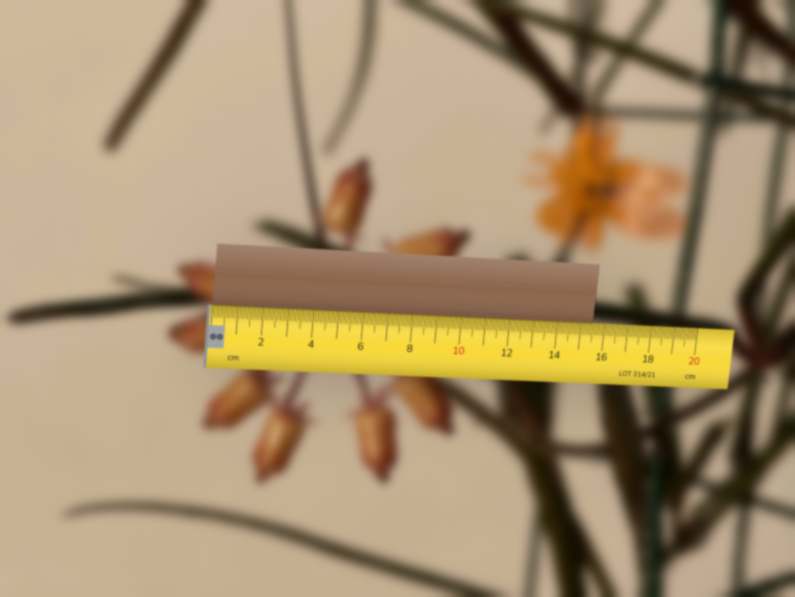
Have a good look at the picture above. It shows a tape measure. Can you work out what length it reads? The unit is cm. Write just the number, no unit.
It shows 15.5
